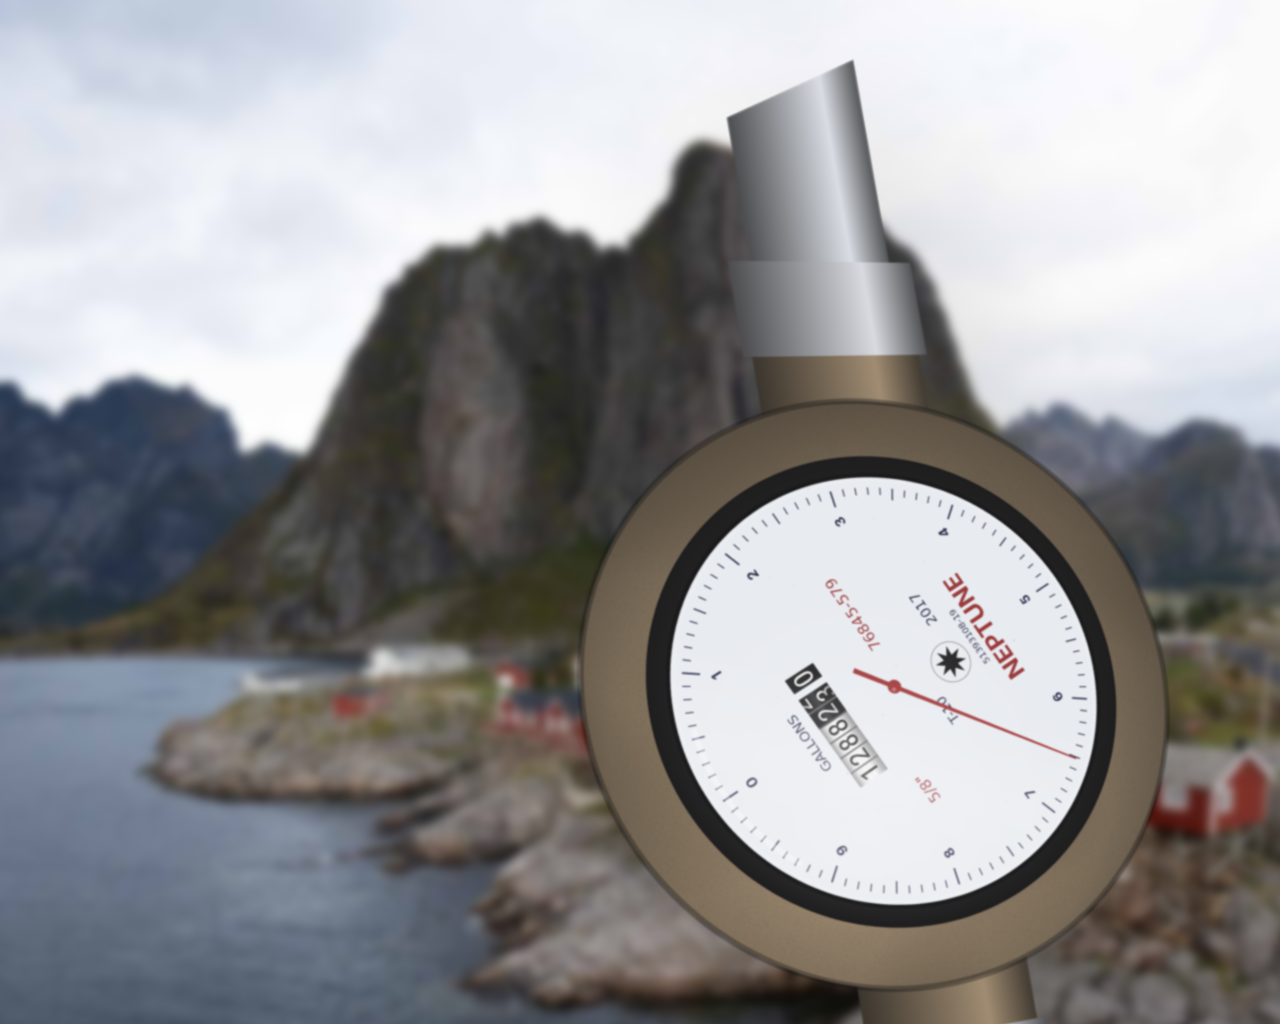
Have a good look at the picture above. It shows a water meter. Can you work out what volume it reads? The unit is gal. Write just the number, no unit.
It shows 1288226.5
